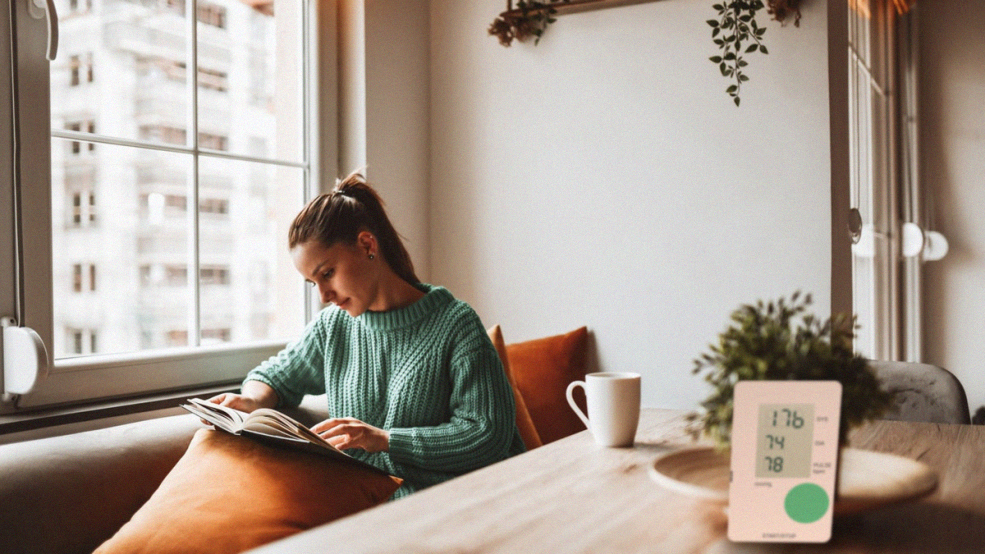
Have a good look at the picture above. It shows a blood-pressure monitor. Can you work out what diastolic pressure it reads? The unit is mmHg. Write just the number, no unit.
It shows 74
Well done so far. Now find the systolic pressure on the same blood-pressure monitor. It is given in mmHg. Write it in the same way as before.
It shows 176
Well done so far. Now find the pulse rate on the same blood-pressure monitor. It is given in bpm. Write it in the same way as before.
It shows 78
